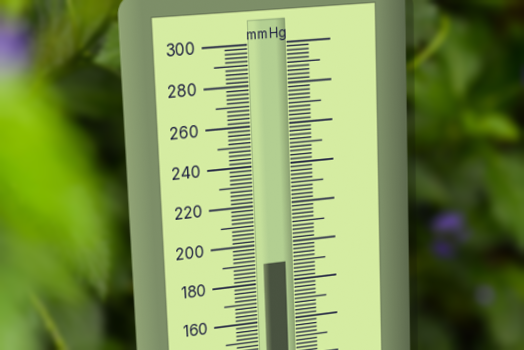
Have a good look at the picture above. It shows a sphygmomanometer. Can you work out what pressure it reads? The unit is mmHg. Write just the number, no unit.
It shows 190
